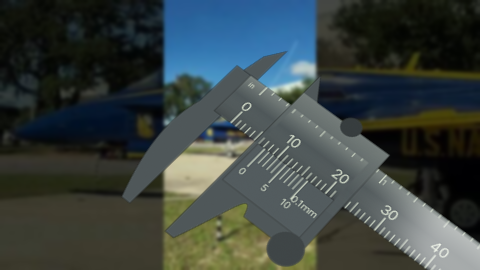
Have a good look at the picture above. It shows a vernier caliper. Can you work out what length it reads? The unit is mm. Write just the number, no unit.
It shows 7.4
